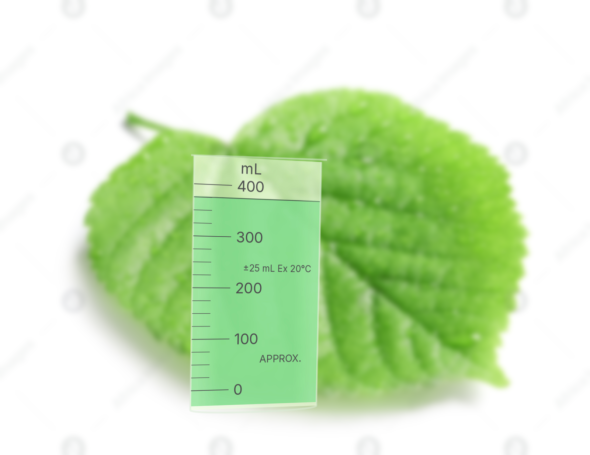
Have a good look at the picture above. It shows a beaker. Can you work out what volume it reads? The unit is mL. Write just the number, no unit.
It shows 375
